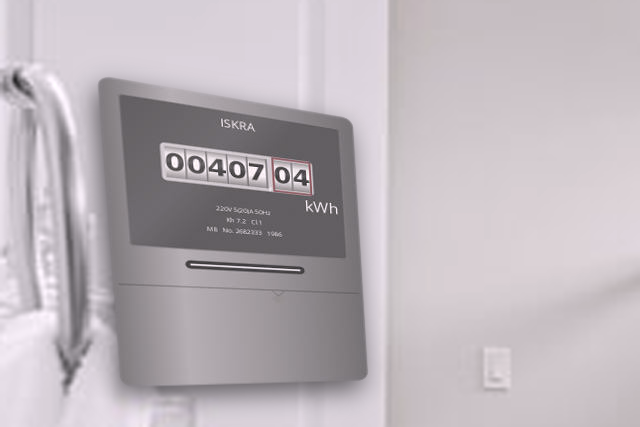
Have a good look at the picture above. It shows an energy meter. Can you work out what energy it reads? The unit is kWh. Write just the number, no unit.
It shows 407.04
